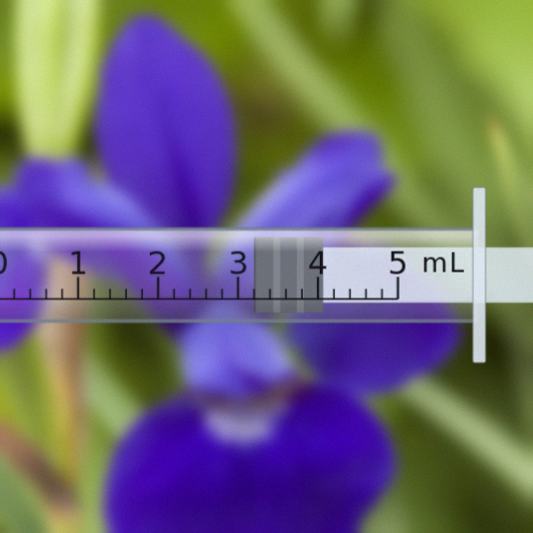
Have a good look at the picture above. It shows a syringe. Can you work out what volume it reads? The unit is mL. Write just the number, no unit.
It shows 3.2
